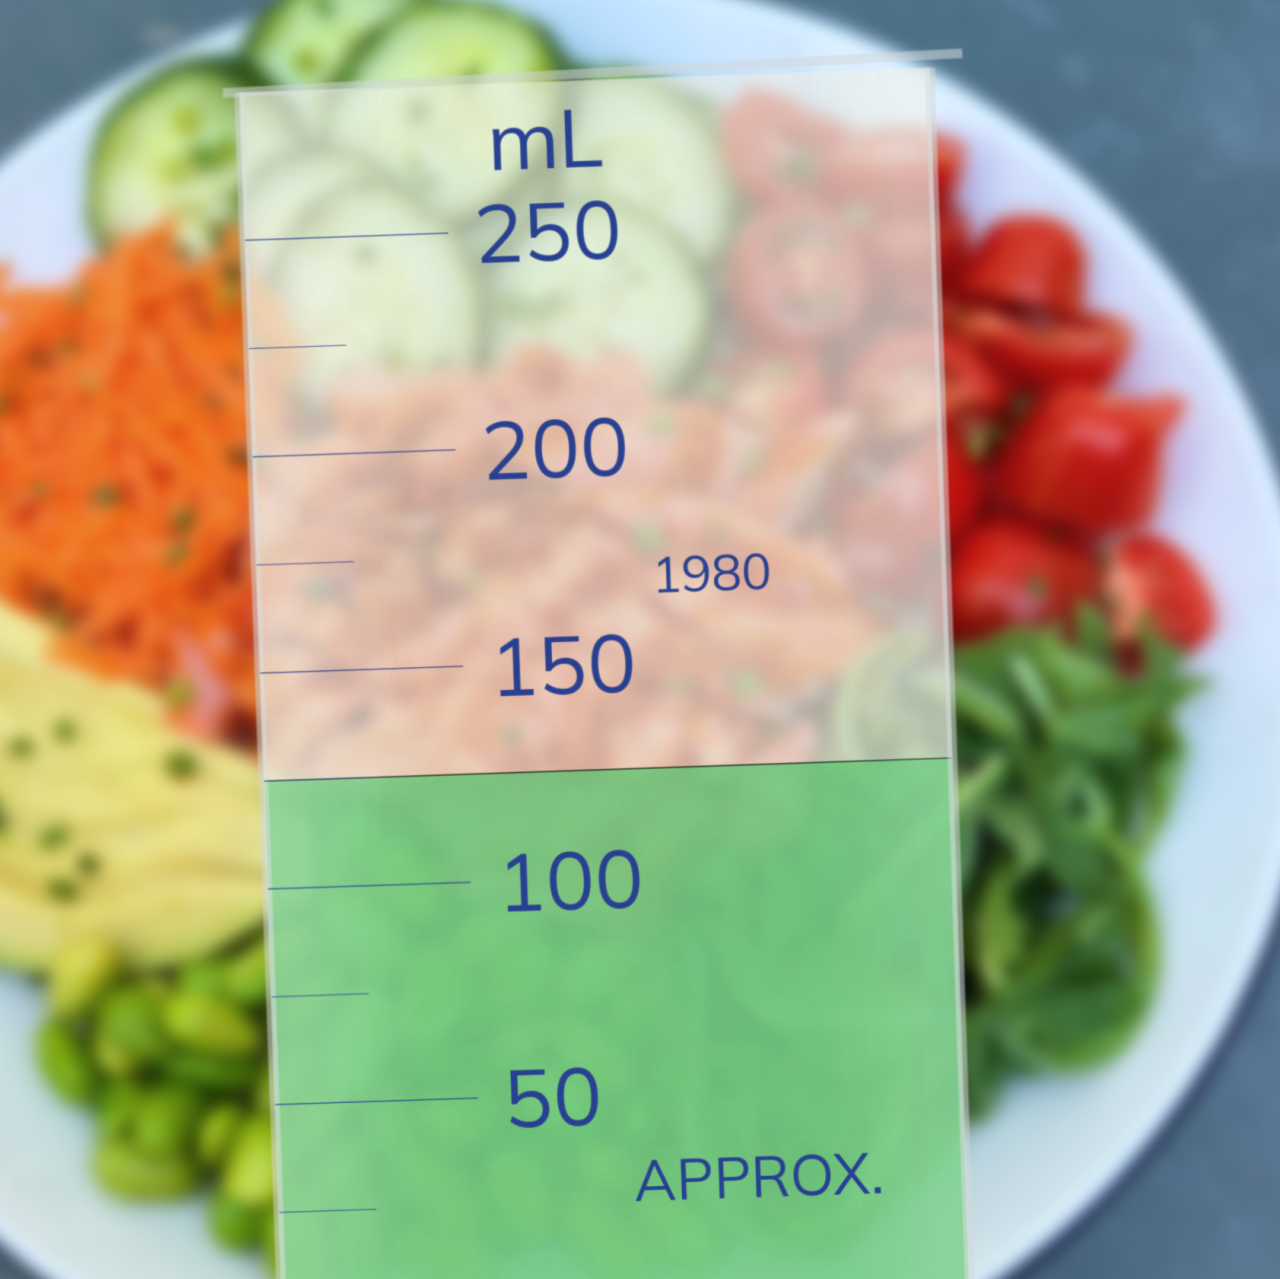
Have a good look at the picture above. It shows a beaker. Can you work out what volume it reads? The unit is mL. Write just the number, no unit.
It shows 125
